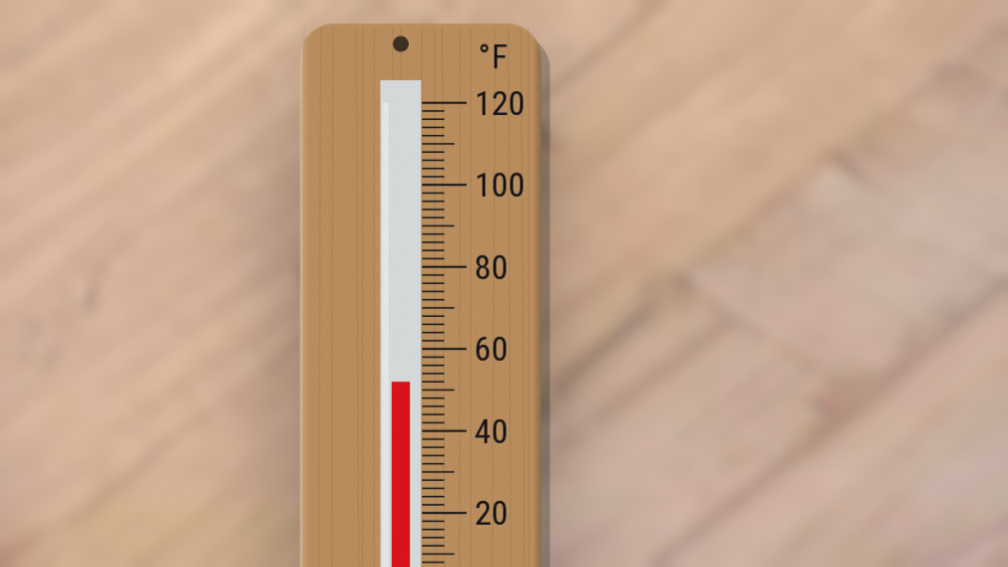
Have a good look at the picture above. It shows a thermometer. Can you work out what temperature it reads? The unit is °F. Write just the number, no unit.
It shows 52
